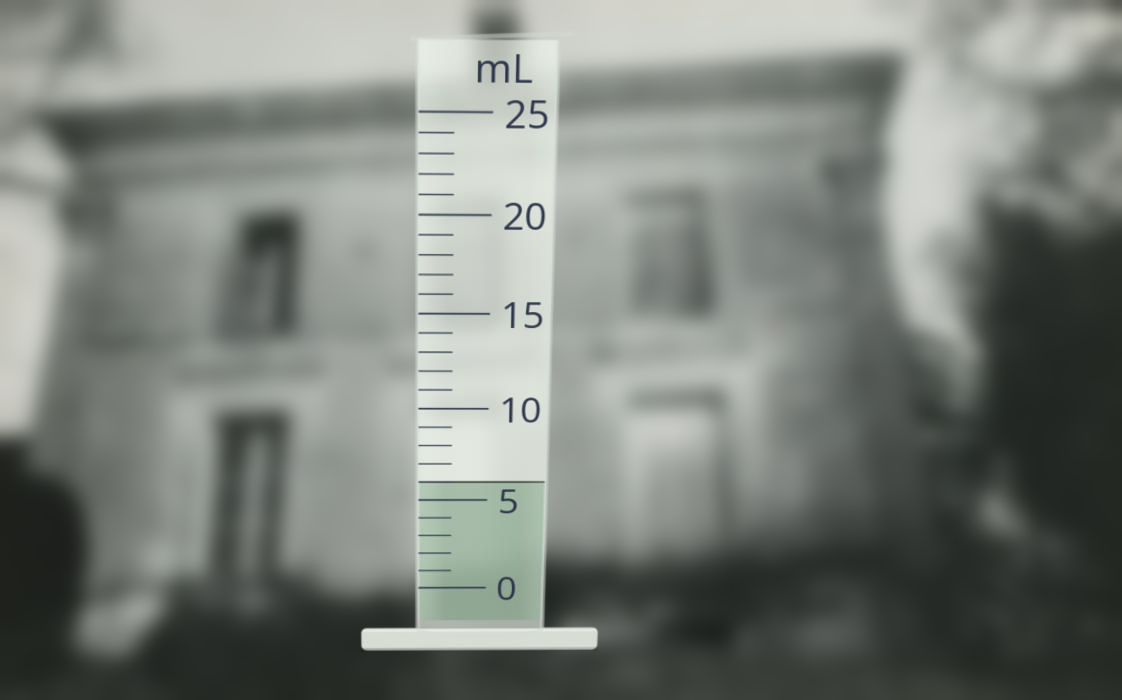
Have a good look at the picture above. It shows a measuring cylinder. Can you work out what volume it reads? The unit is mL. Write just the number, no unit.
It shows 6
